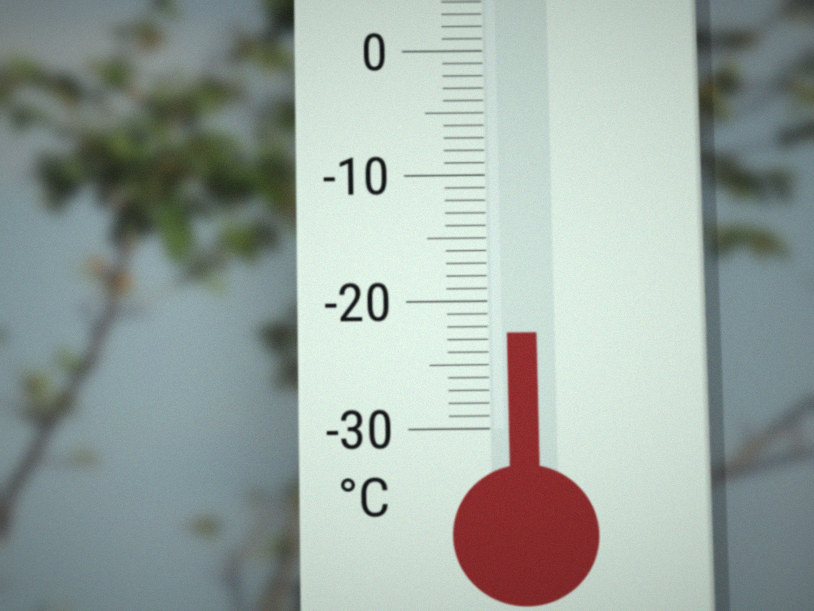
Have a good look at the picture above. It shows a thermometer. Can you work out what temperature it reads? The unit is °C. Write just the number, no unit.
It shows -22.5
